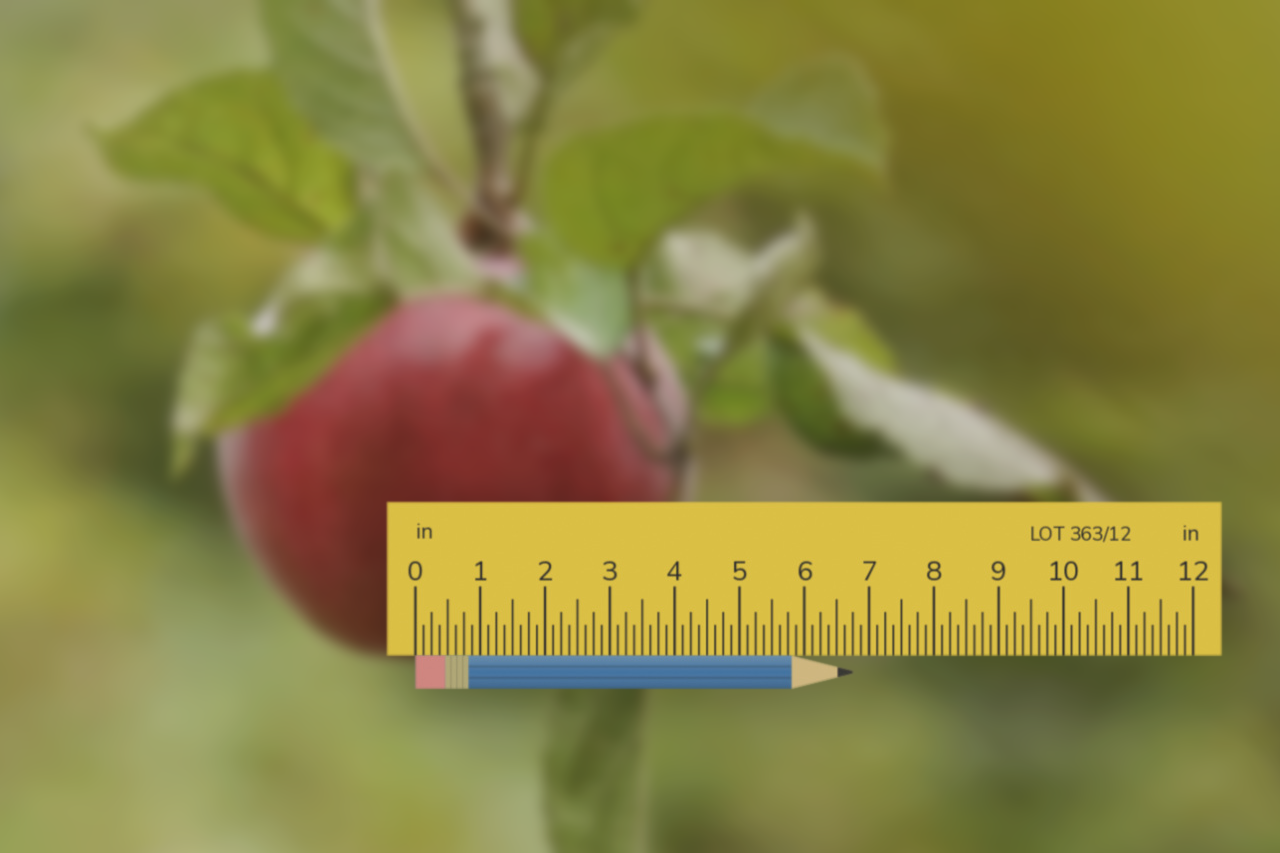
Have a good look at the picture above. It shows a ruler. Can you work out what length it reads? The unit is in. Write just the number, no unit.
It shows 6.75
